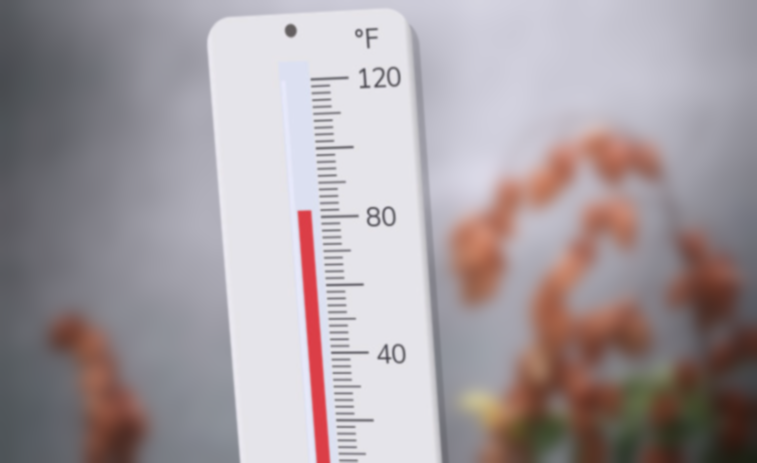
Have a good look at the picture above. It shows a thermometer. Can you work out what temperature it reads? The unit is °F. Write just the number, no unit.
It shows 82
